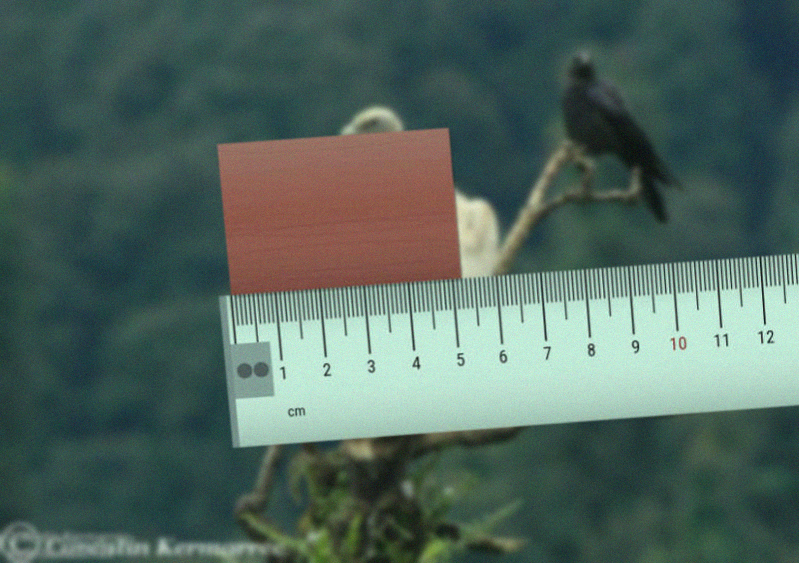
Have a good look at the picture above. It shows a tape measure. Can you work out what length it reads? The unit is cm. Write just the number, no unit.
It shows 5.2
